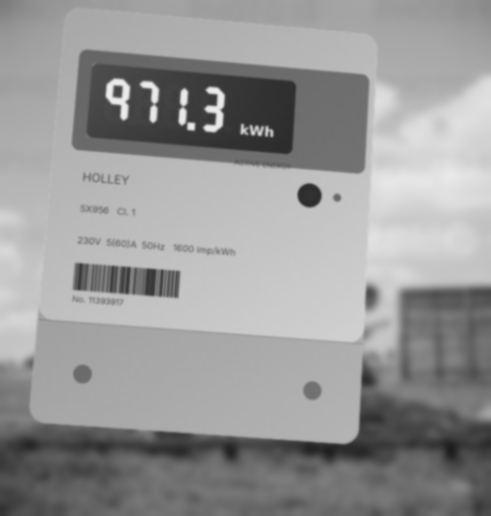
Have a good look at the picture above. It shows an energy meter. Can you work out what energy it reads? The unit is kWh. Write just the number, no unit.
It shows 971.3
